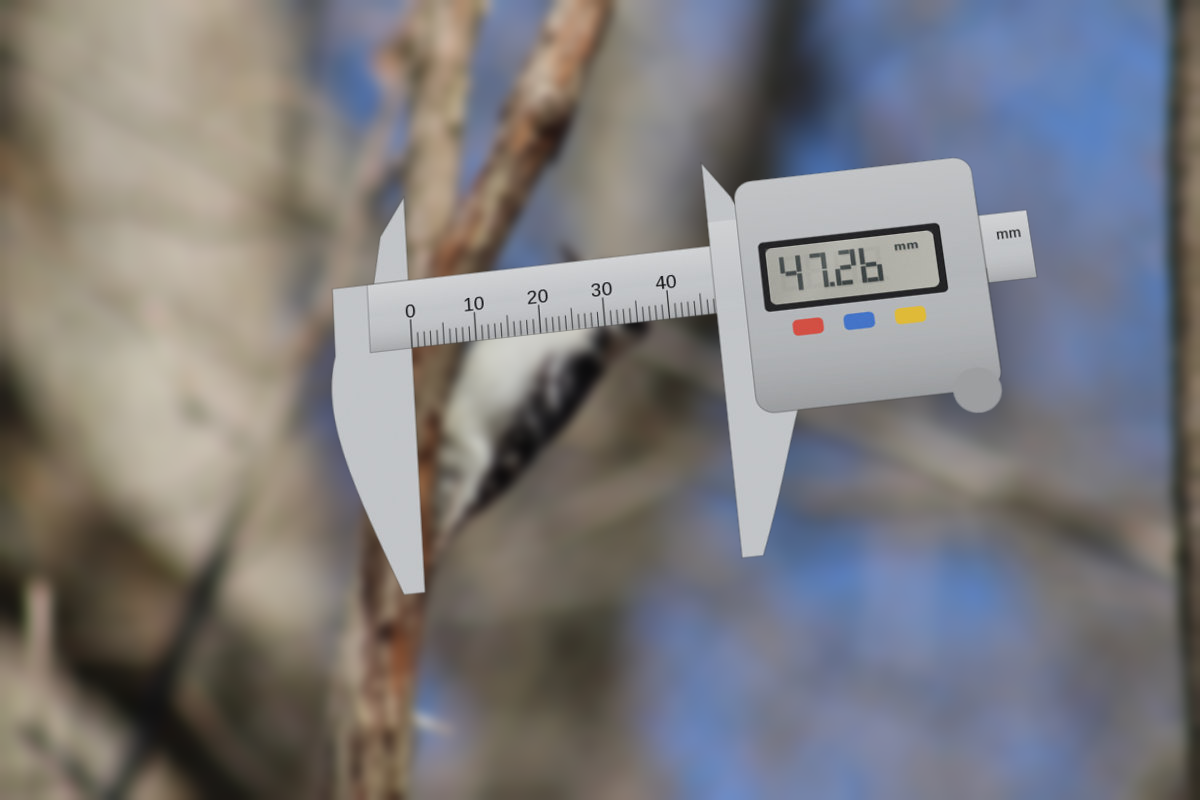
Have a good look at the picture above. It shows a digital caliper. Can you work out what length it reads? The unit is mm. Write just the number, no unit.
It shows 47.26
